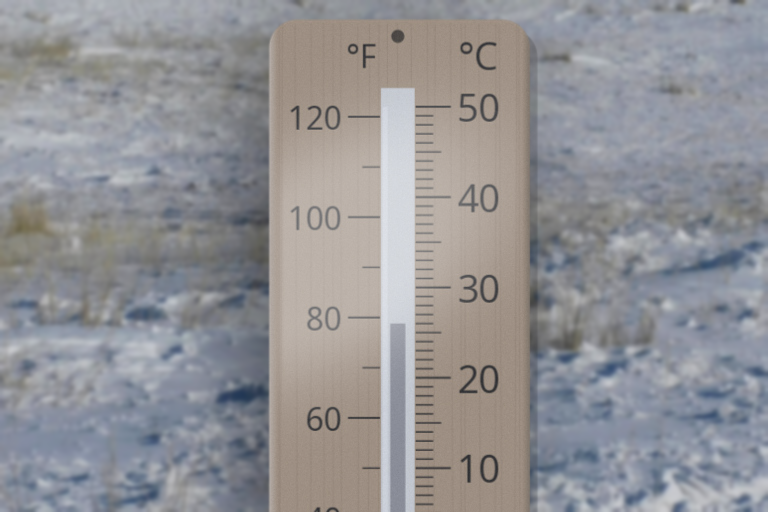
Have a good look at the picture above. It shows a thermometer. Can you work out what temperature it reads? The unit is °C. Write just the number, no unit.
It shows 26
